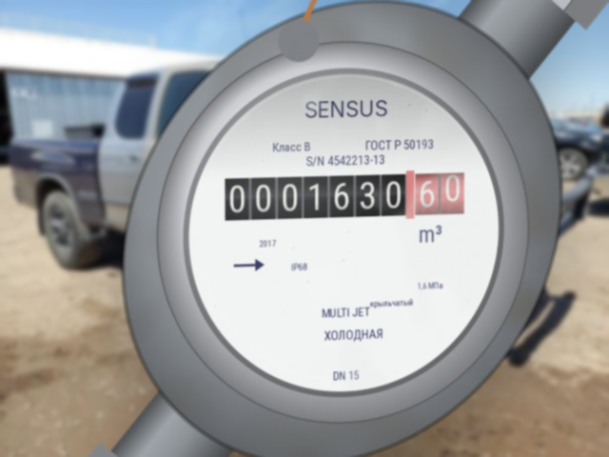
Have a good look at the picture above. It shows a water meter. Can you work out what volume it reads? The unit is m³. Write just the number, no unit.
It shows 1630.60
